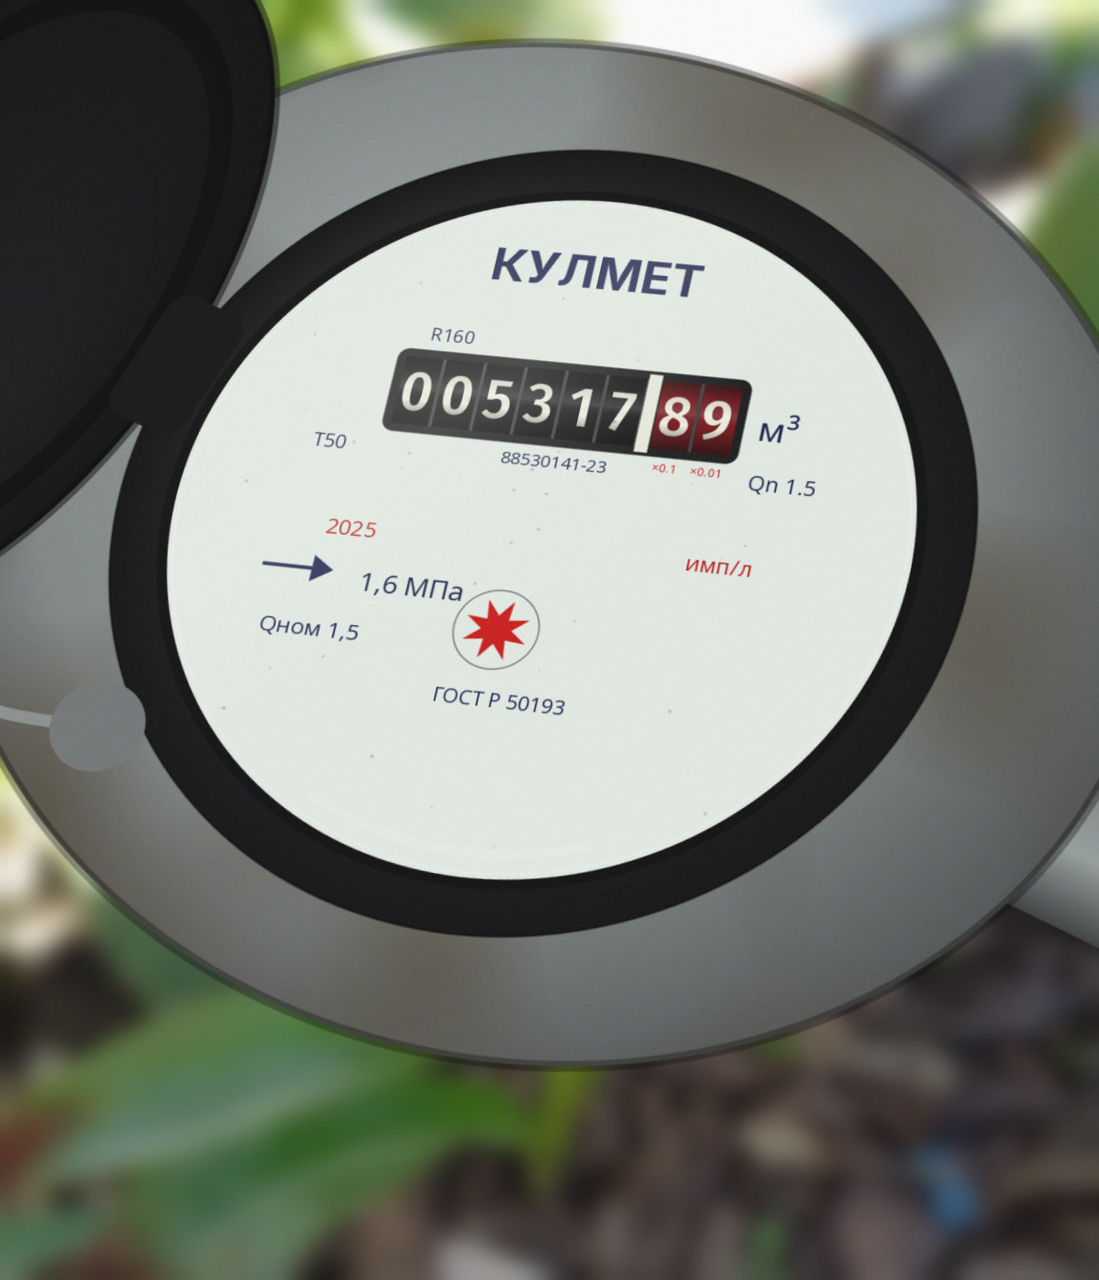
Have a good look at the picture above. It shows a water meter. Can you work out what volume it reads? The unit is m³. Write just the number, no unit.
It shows 5317.89
